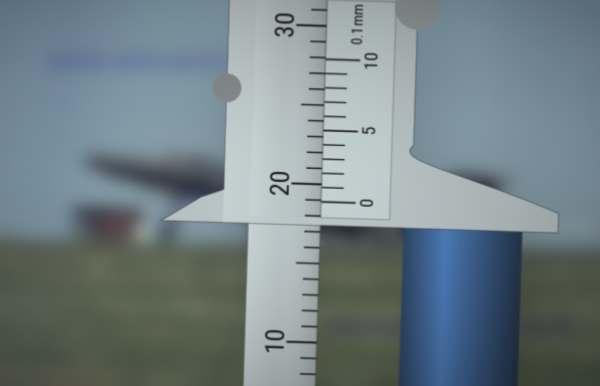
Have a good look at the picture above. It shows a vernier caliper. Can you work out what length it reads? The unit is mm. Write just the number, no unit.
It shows 18.9
